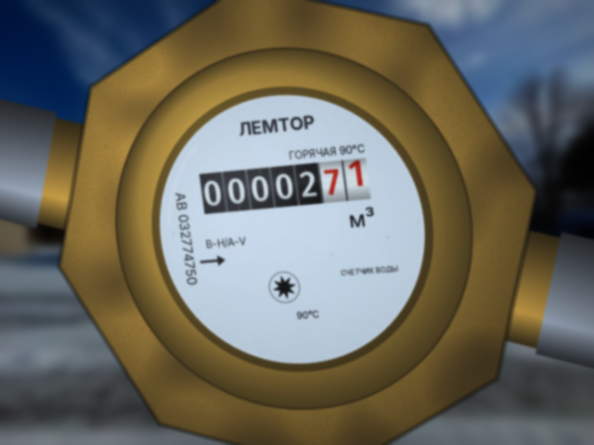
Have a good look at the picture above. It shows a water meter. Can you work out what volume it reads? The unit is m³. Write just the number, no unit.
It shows 2.71
